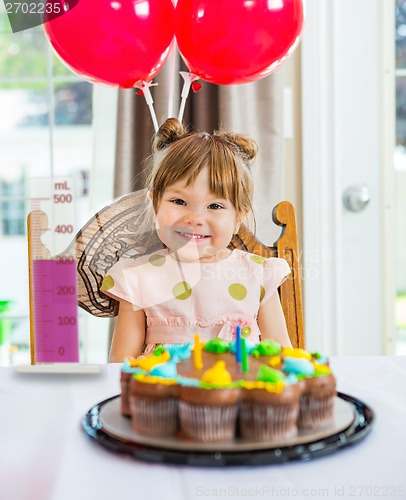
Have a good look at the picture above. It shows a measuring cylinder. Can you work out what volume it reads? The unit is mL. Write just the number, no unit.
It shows 300
